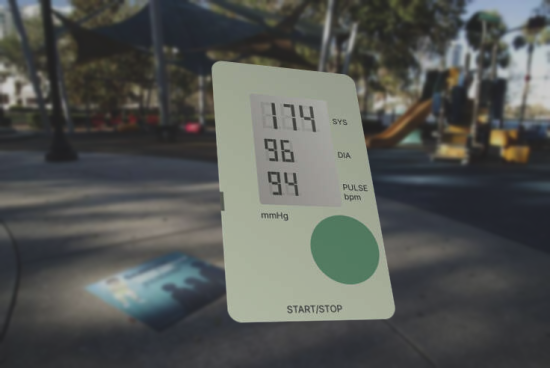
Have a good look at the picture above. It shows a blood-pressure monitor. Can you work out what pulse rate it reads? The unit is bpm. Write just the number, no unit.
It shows 94
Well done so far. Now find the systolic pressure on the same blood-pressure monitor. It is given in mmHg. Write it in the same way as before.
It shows 174
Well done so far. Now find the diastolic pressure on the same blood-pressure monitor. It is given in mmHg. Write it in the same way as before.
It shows 96
